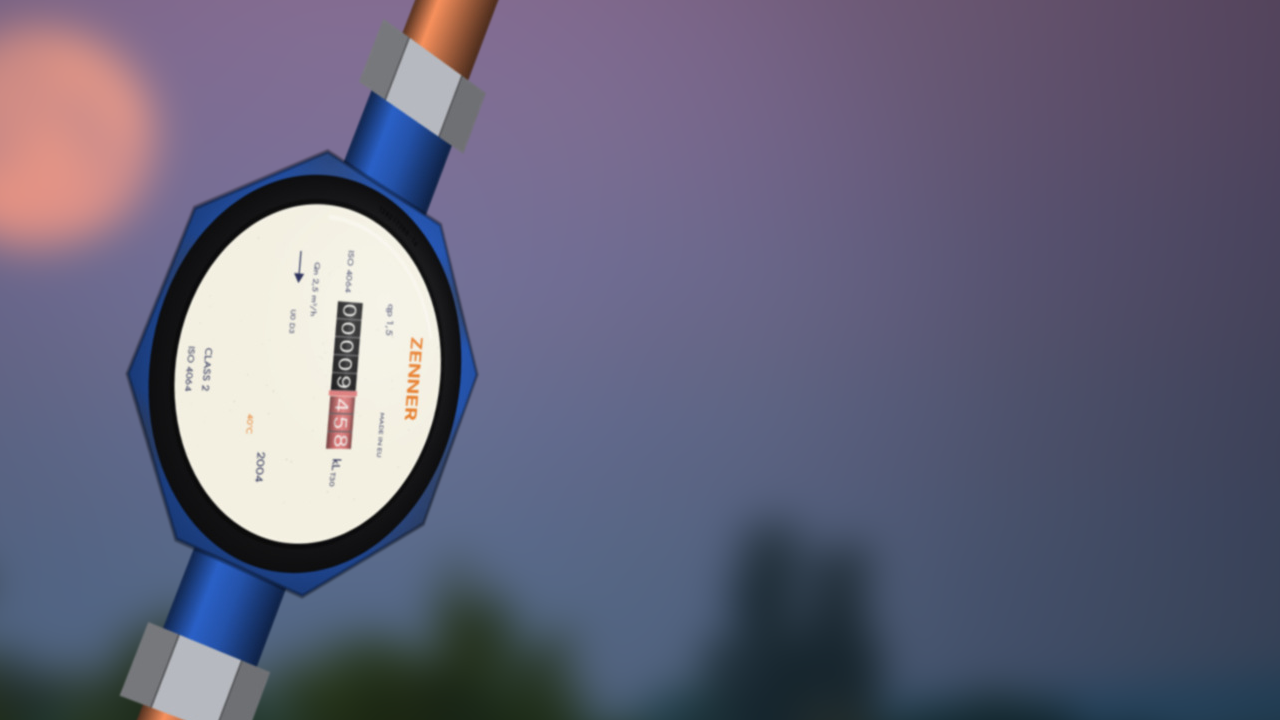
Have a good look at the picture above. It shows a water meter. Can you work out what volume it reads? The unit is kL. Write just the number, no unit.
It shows 9.458
